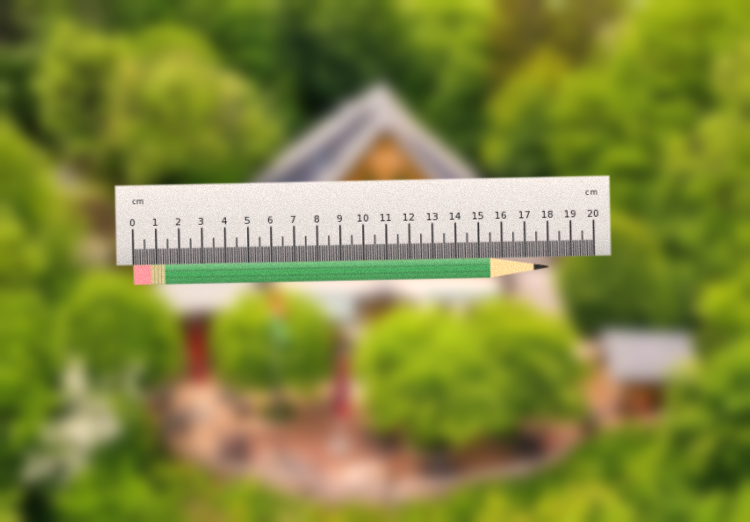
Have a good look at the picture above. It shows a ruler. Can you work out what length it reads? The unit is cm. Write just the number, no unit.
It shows 18
